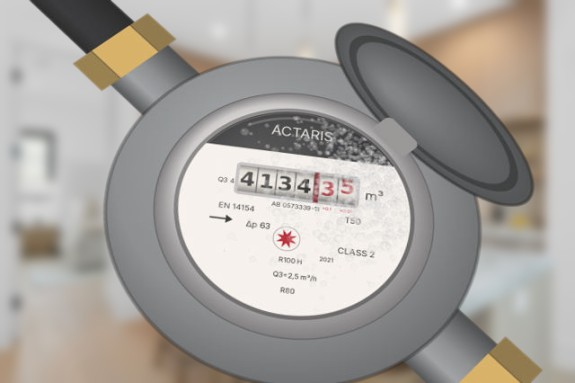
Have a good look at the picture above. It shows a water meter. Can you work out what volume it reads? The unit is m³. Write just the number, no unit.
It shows 4134.35
